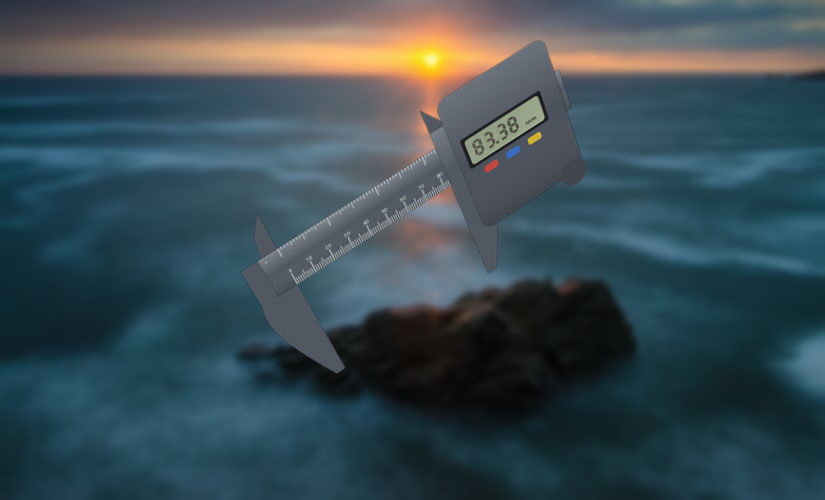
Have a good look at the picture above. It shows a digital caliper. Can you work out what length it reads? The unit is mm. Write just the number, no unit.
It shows 83.38
